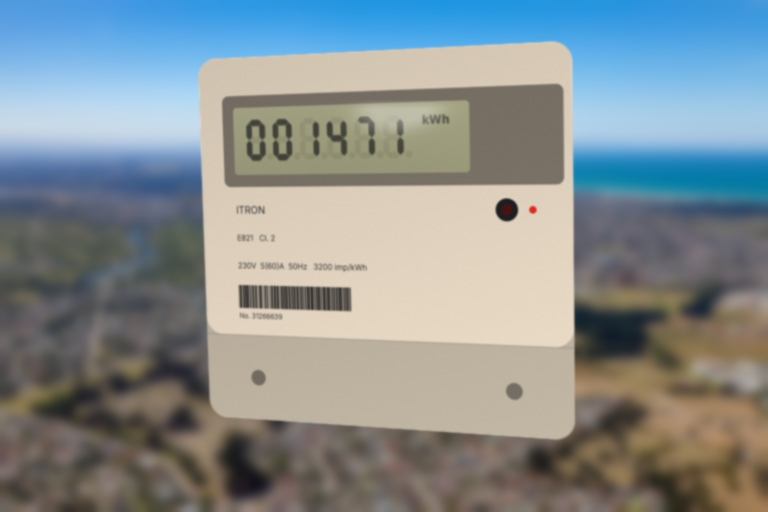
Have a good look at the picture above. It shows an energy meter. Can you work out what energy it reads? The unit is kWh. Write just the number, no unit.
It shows 1471
